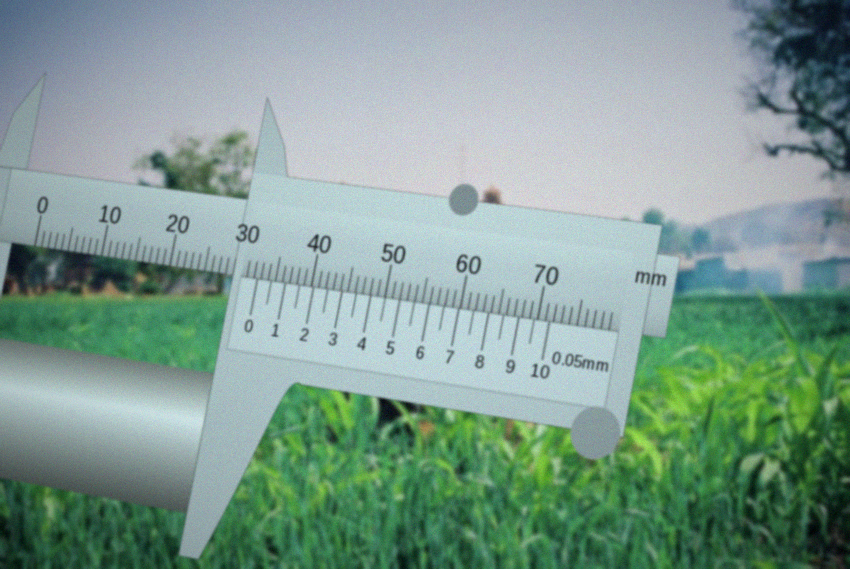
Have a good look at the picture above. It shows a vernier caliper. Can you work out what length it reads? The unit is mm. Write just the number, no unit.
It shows 32.5
